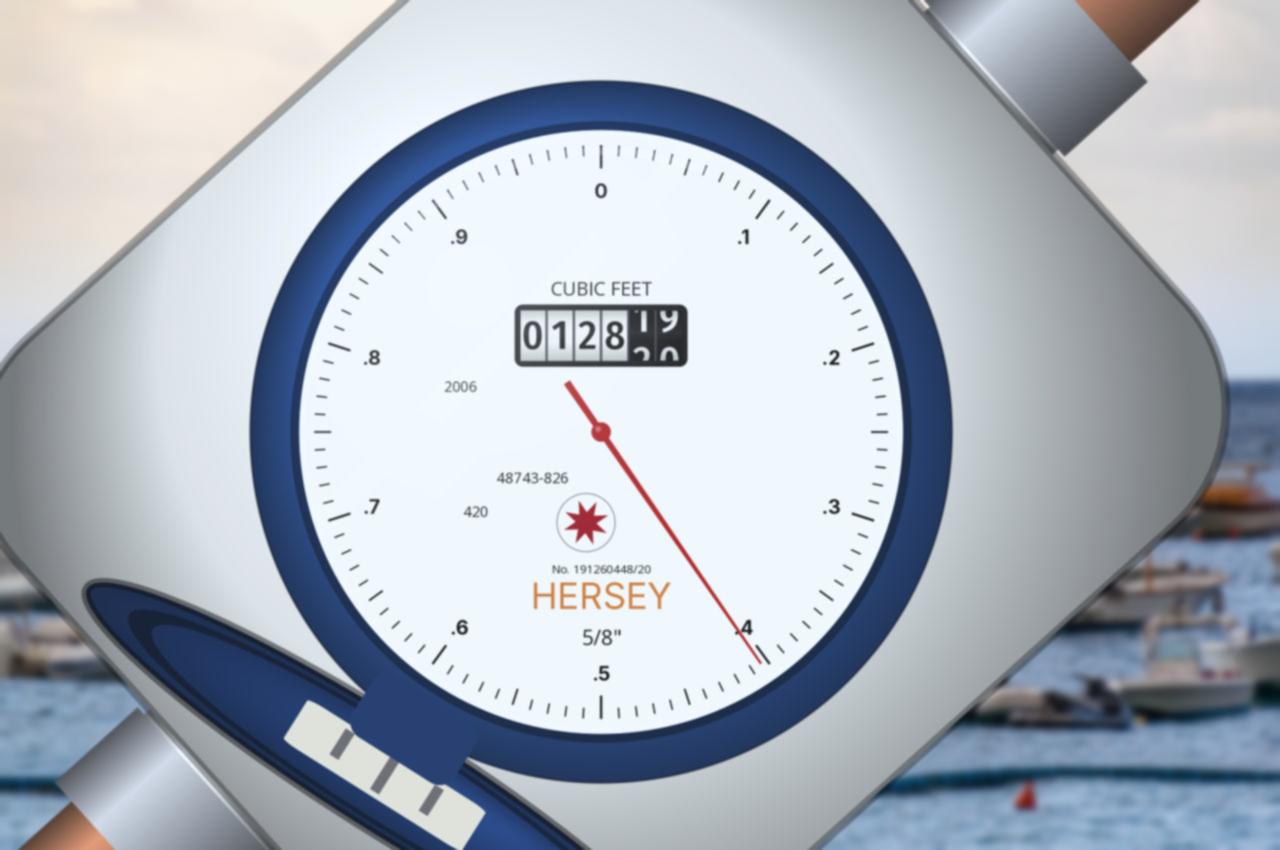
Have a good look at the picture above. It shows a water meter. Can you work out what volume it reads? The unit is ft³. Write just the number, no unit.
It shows 12819.40
